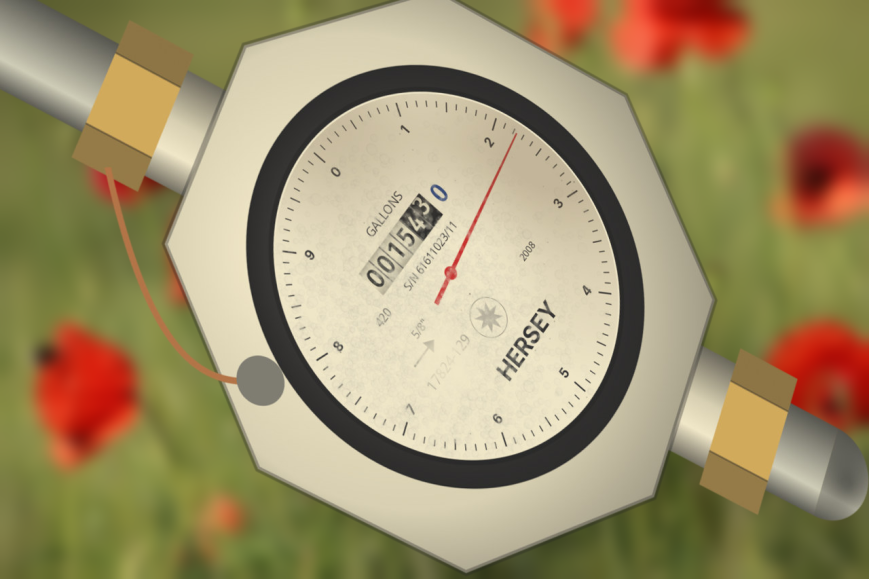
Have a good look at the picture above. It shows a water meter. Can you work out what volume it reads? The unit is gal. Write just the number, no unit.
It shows 15432.2
